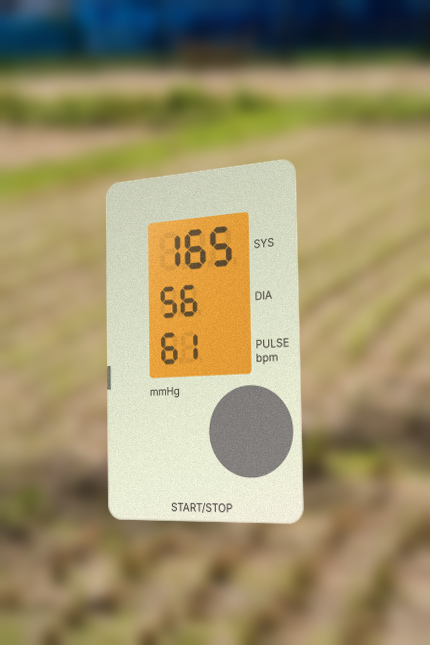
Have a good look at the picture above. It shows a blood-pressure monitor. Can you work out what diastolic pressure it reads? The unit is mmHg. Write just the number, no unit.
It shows 56
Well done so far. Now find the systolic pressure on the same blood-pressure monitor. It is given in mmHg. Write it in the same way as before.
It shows 165
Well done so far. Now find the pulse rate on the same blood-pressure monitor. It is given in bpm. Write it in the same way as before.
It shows 61
